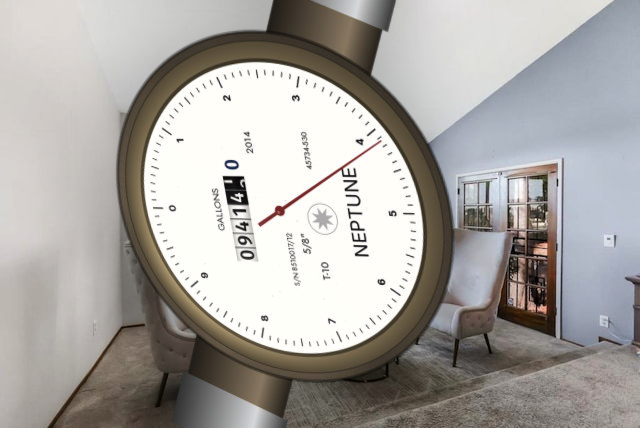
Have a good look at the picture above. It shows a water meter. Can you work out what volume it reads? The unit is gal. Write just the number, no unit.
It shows 941414.1
